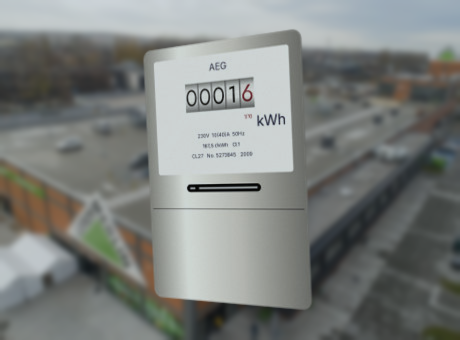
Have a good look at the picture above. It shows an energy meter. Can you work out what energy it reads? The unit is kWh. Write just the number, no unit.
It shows 1.6
